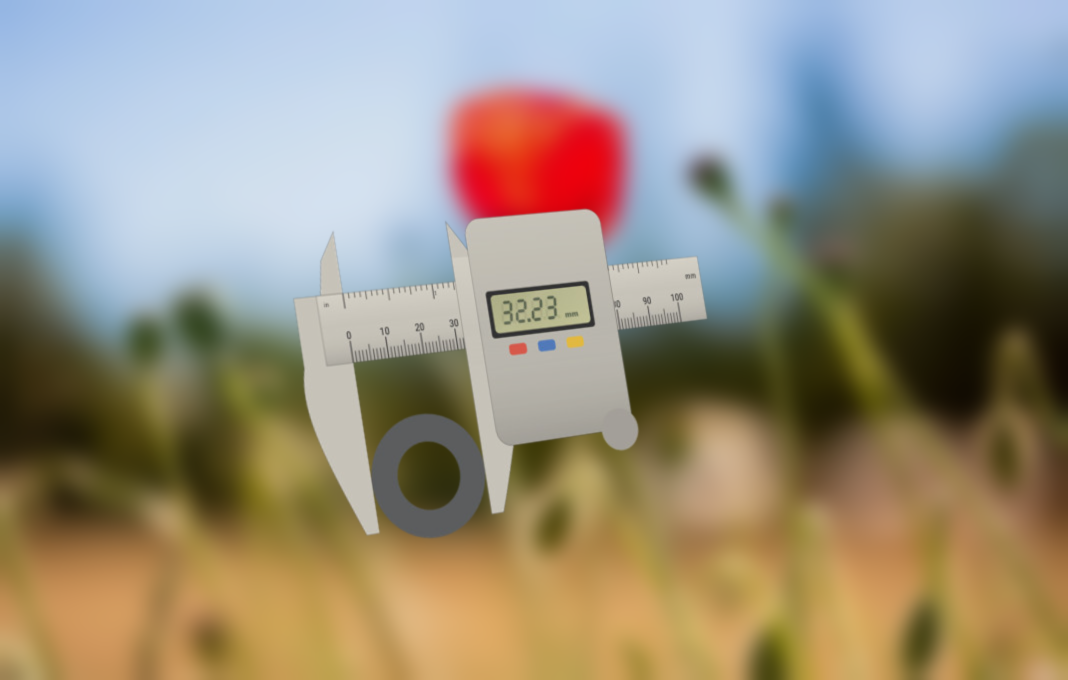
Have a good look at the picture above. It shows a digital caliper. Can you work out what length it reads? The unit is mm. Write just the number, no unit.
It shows 32.23
